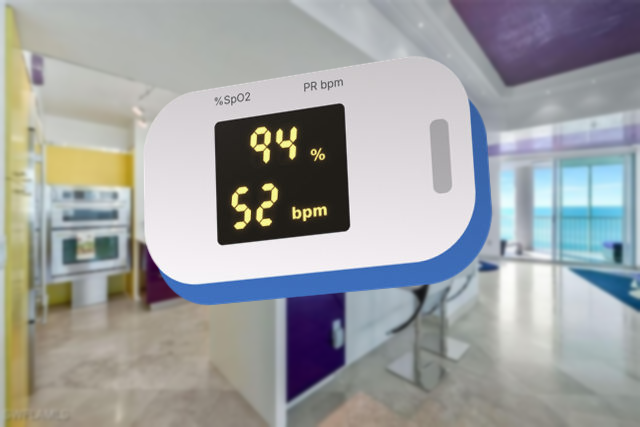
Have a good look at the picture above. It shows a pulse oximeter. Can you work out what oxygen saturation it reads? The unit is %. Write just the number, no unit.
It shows 94
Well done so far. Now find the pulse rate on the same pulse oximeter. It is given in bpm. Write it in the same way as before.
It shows 52
